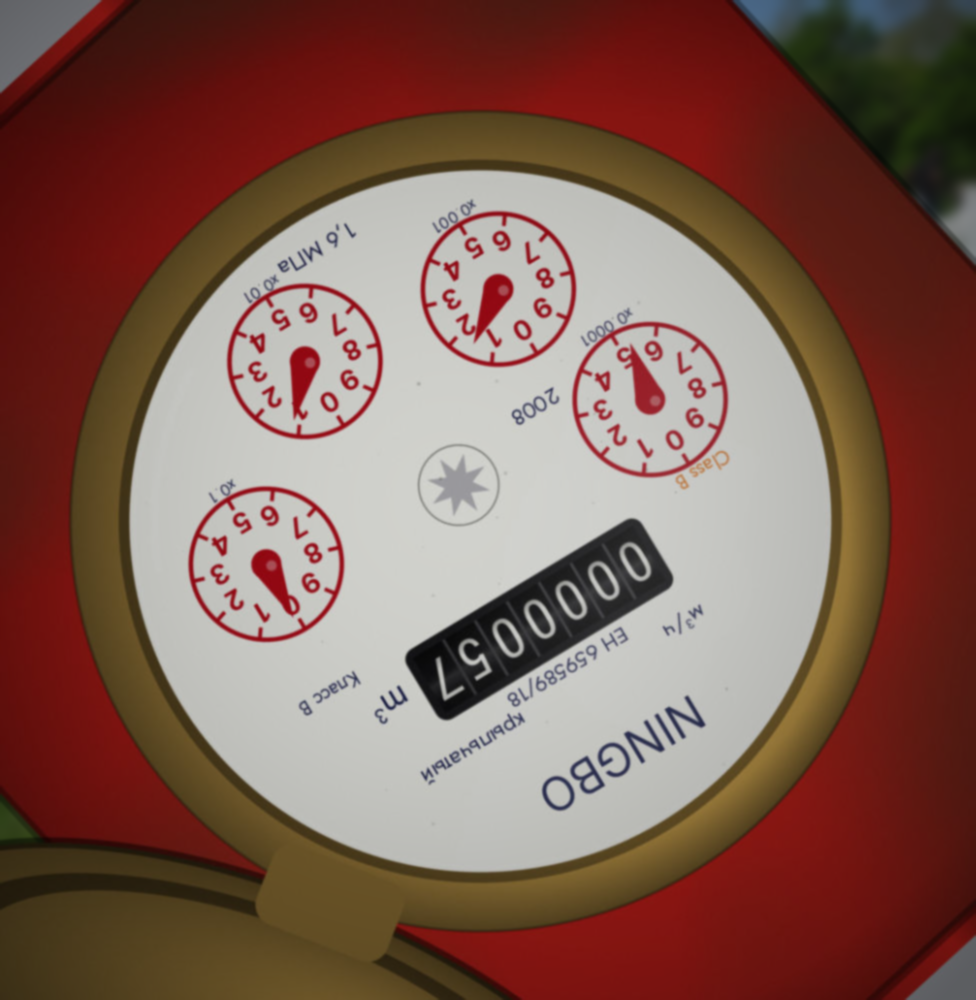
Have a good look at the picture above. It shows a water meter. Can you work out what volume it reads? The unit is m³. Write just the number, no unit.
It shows 57.0115
